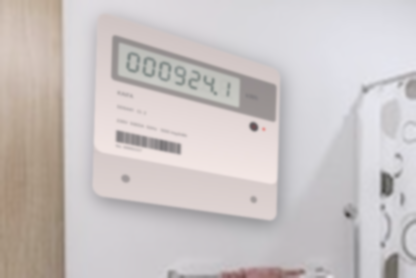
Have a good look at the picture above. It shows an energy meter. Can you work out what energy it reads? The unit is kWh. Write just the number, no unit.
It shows 924.1
